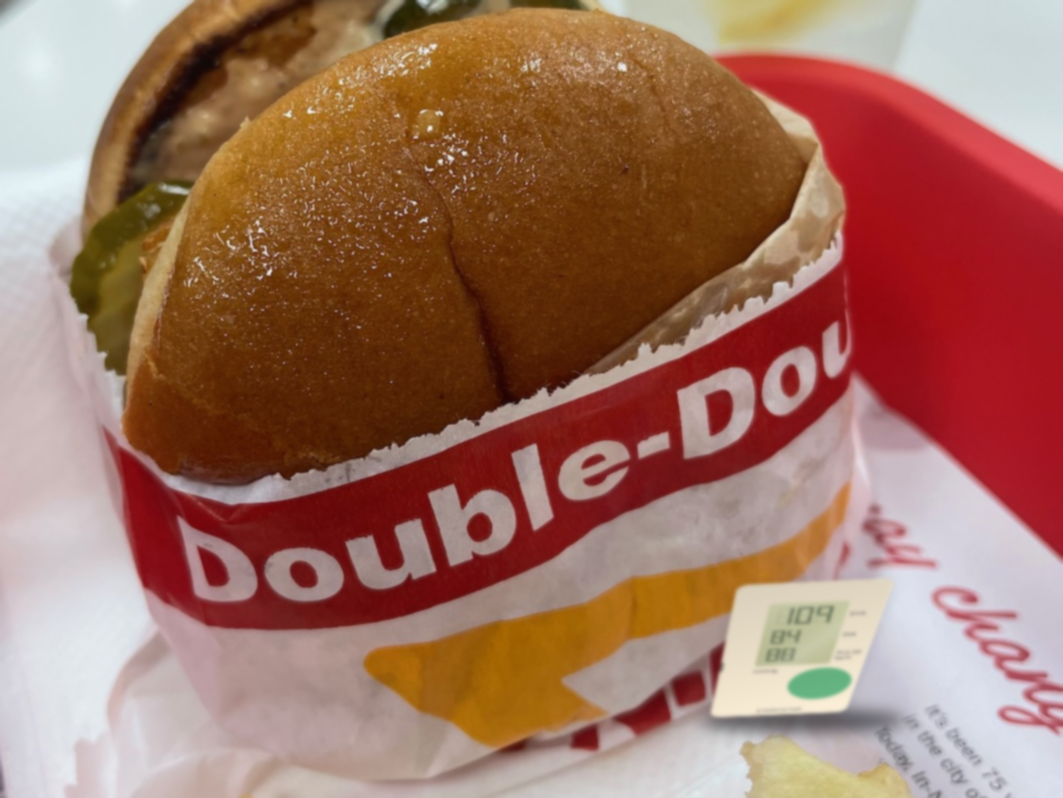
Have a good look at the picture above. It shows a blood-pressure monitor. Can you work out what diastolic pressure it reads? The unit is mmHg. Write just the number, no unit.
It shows 84
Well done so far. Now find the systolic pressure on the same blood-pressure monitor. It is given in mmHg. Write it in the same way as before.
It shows 109
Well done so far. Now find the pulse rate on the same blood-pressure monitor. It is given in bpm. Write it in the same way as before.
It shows 88
